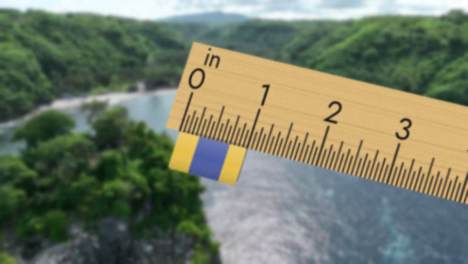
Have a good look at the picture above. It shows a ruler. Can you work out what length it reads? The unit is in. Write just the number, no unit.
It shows 1
